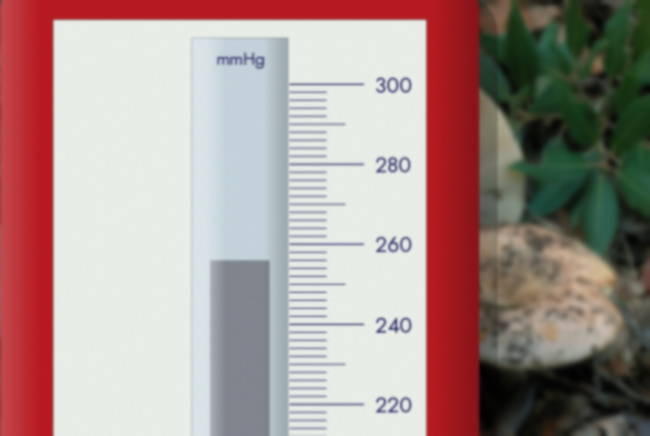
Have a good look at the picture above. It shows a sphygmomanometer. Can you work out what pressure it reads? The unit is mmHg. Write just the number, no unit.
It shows 256
